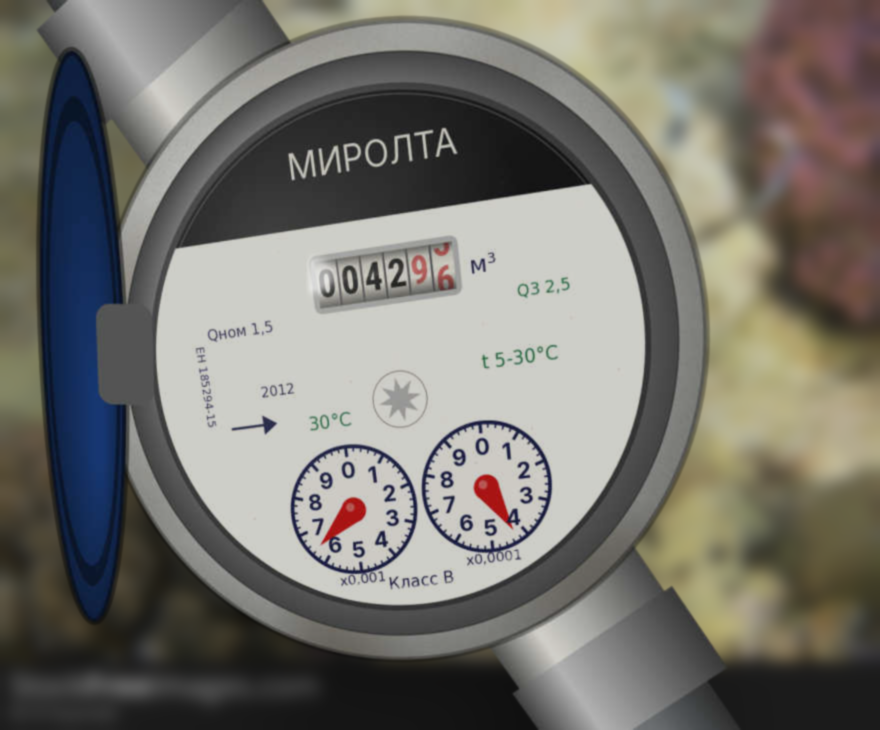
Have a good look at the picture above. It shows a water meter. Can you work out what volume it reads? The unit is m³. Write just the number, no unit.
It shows 42.9564
